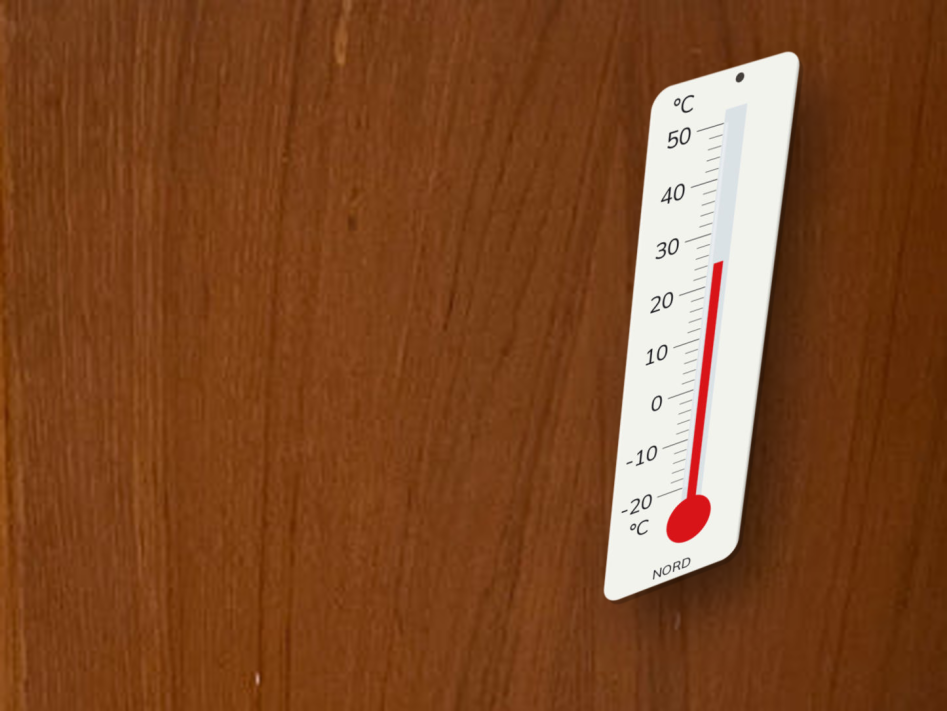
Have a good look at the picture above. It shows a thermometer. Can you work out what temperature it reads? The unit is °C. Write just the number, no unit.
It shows 24
